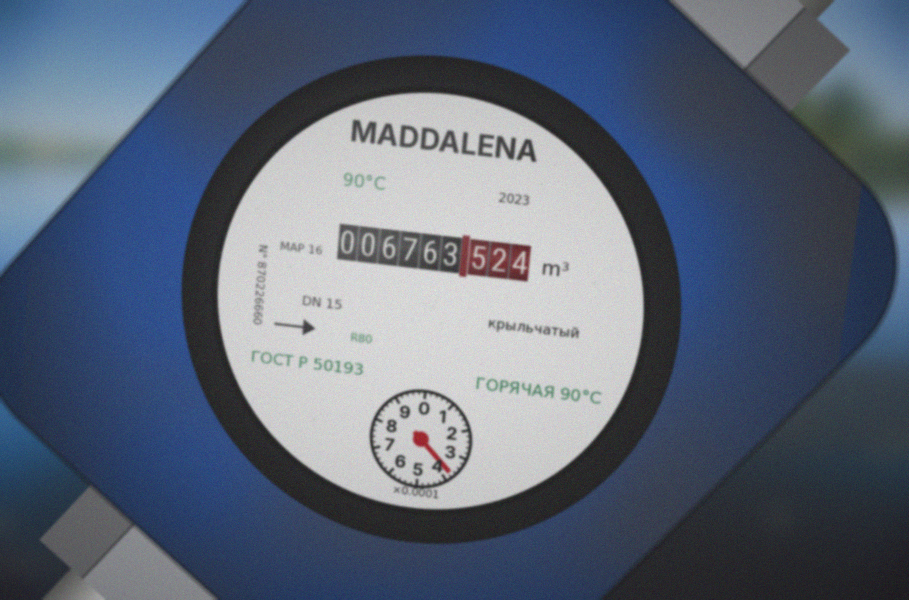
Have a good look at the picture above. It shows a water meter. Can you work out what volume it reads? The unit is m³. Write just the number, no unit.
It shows 6763.5243
